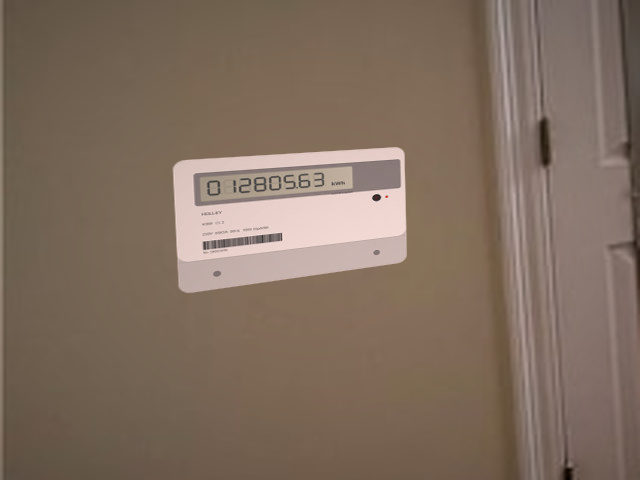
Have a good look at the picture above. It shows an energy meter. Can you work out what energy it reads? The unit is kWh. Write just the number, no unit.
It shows 12805.63
